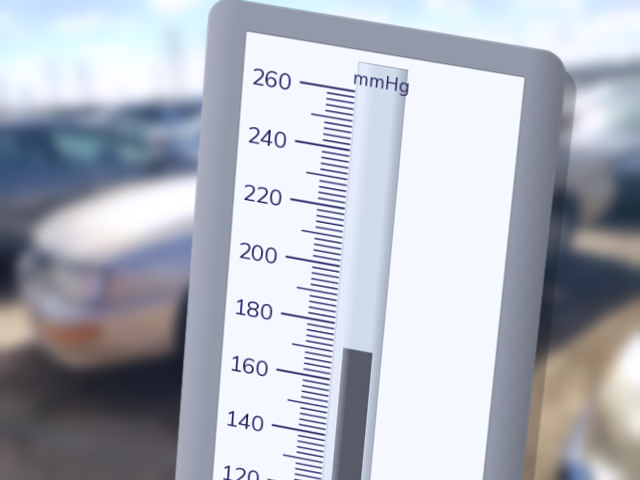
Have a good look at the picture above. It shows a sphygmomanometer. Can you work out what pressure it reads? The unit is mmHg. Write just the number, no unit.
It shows 172
